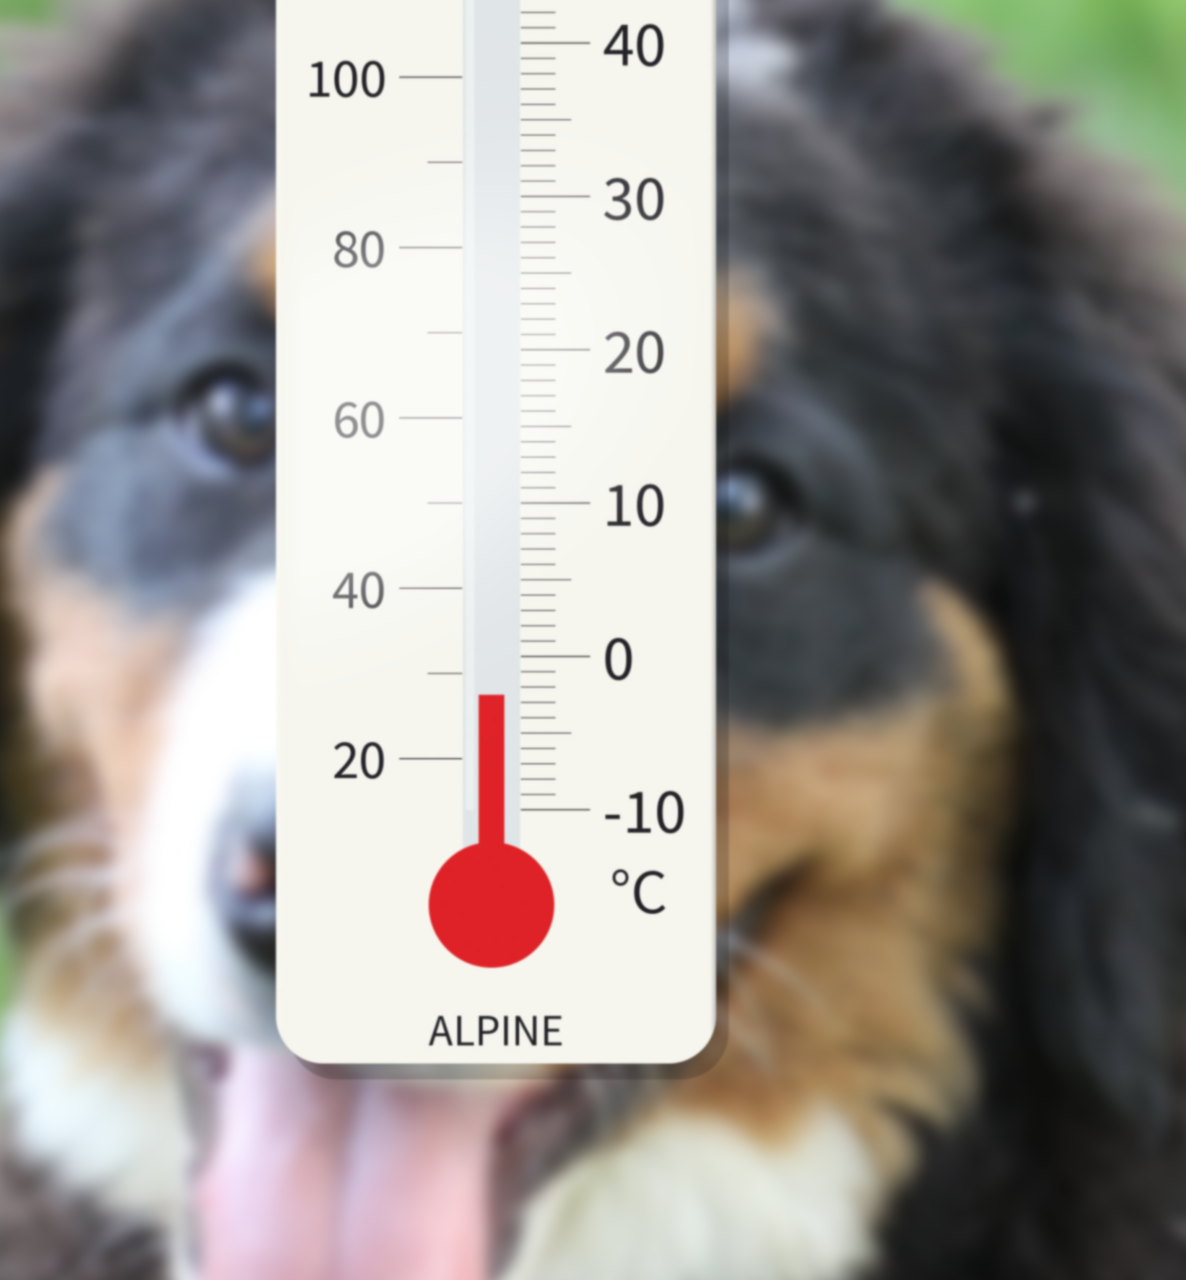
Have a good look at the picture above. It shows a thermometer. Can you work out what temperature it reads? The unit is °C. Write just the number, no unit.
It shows -2.5
